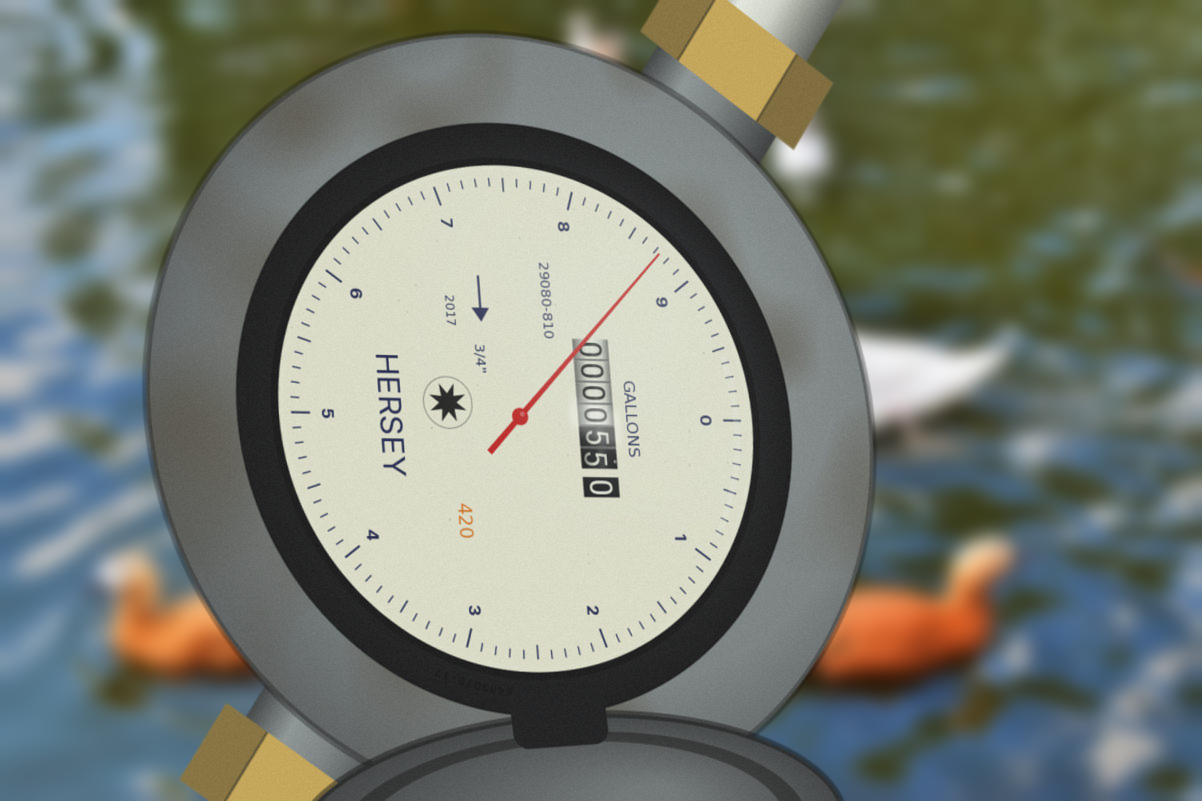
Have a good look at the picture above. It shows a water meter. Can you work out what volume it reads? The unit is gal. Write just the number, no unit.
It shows 548.7
